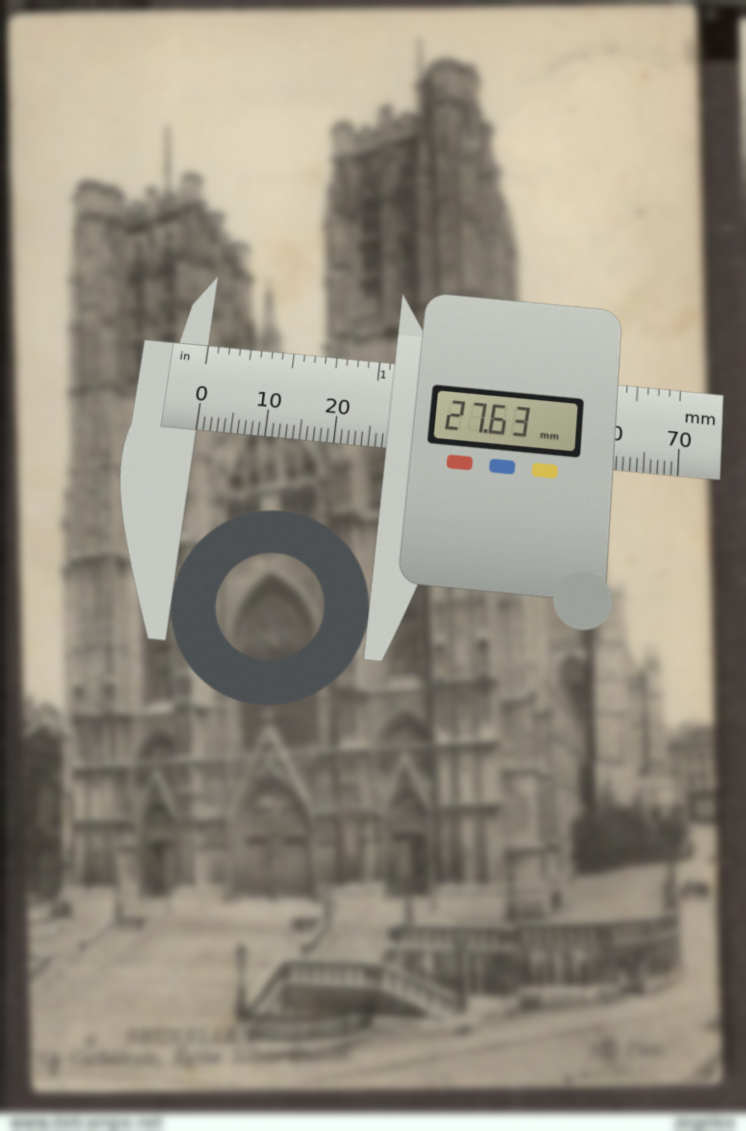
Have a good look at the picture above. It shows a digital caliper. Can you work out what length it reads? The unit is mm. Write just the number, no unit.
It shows 27.63
